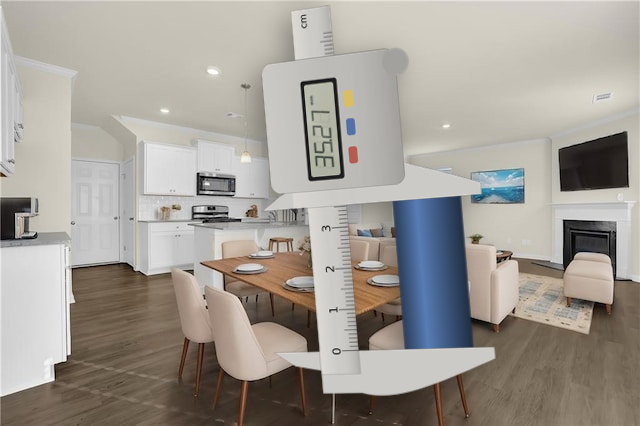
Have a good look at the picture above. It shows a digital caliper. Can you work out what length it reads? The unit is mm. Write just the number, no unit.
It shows 35.27
